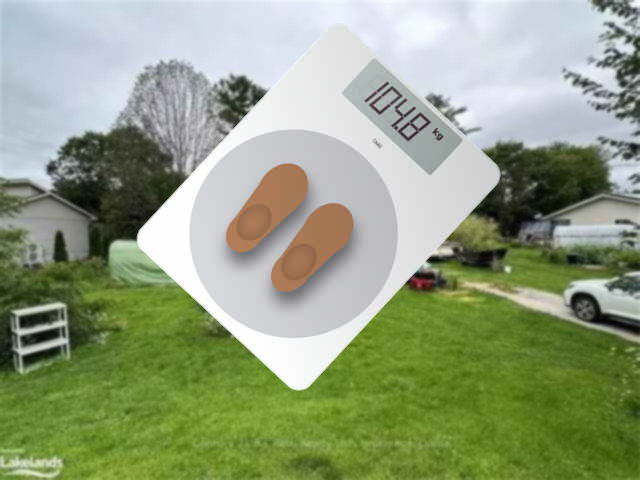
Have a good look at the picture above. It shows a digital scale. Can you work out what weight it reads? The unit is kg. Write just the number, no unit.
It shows 104.8
